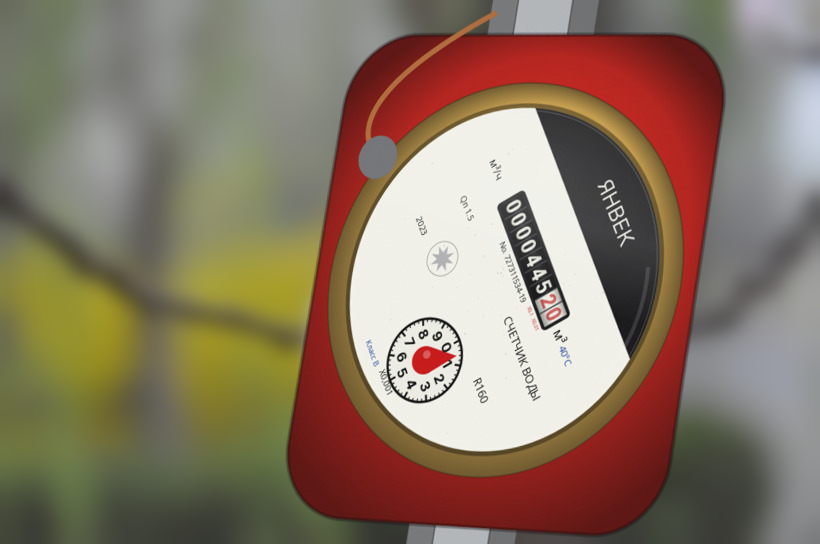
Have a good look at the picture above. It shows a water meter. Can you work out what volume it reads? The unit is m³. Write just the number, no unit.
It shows 445.200
